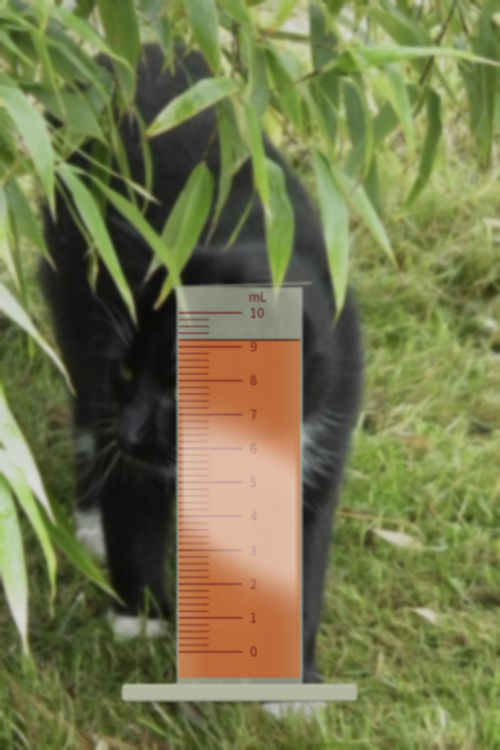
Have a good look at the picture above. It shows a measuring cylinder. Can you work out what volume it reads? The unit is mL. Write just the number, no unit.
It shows 9.2
